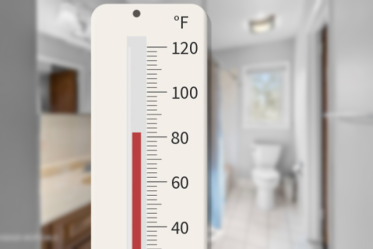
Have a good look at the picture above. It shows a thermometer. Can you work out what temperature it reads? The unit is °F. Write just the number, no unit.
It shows 82
